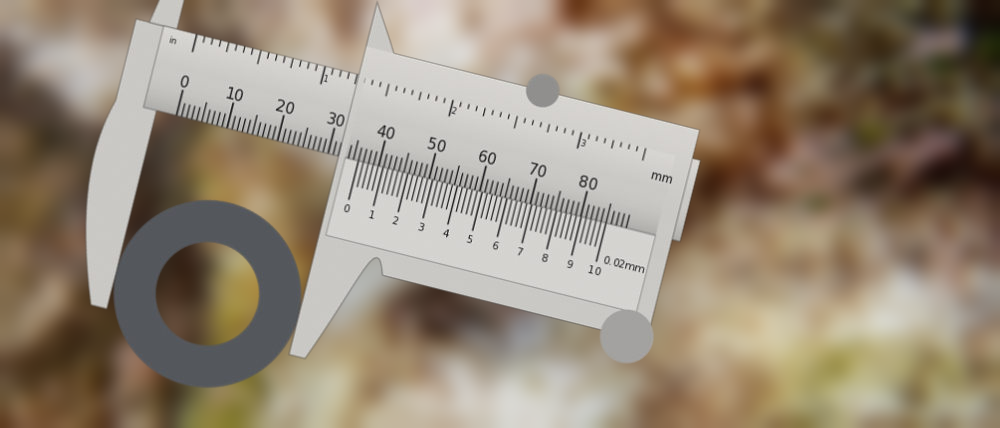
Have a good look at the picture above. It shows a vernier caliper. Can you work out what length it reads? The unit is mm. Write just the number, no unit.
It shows 36.0
